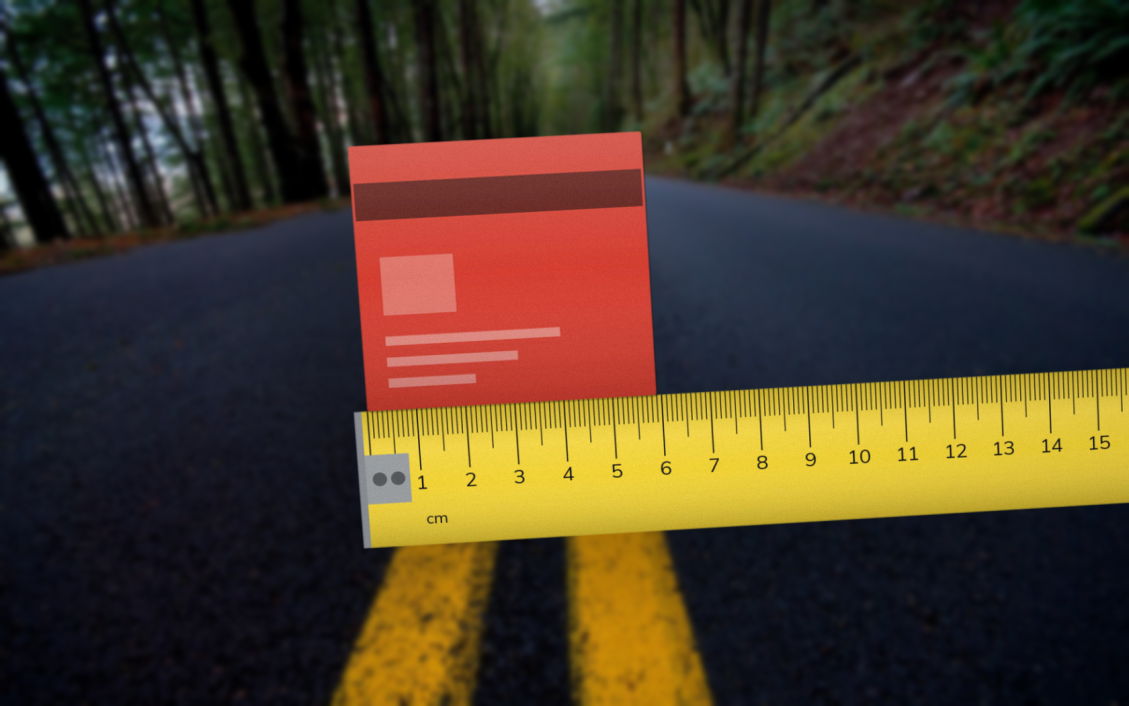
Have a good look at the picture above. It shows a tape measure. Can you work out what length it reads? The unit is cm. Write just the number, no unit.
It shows 5.9
